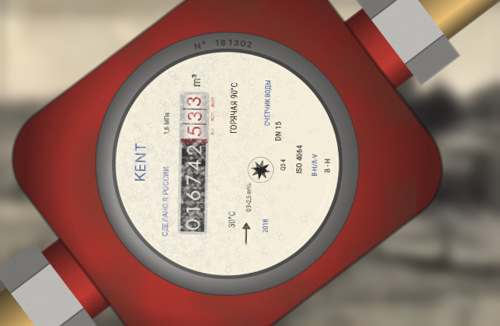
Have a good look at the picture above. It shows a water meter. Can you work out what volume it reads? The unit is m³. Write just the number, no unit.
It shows 16742.533
